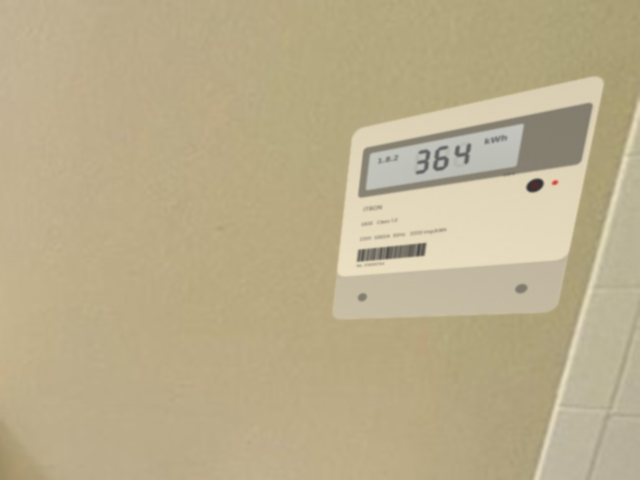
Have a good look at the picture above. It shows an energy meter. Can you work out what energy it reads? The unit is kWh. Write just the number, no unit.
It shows 364
